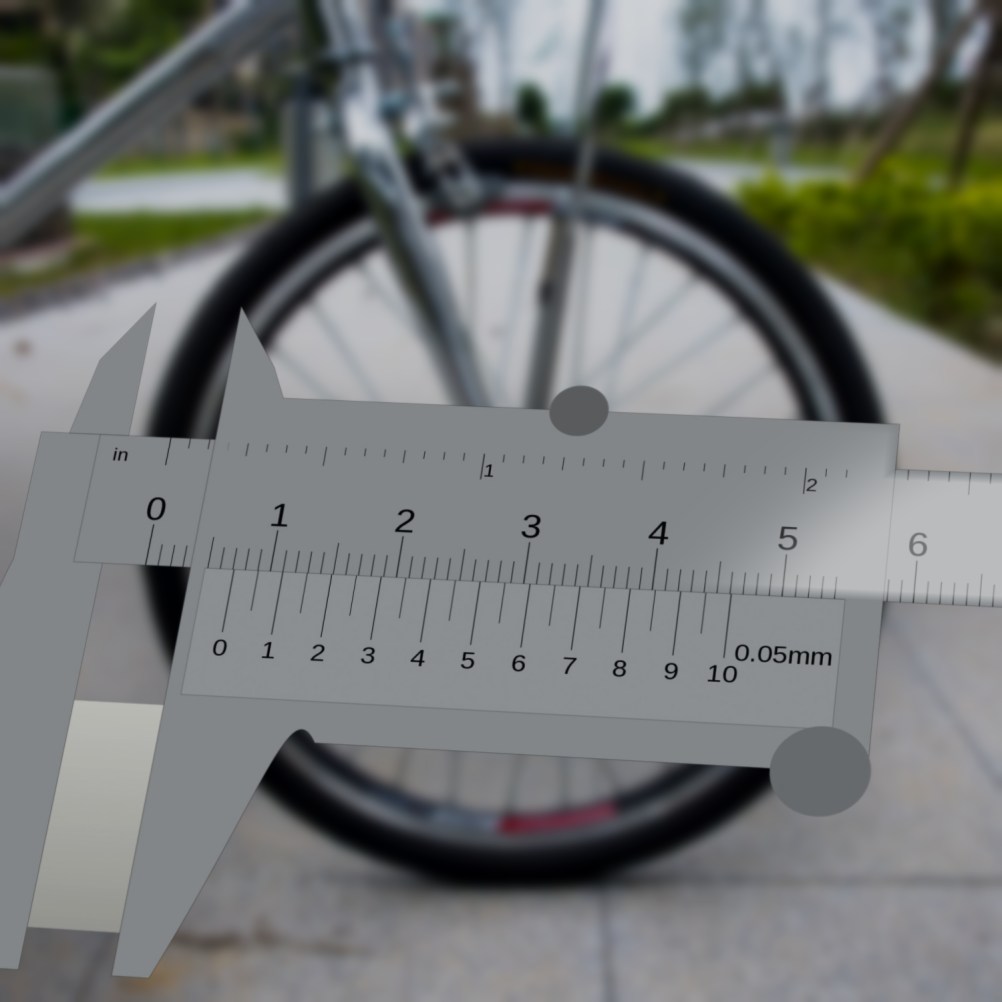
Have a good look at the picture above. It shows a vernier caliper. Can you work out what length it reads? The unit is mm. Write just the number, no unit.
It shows 7.1
